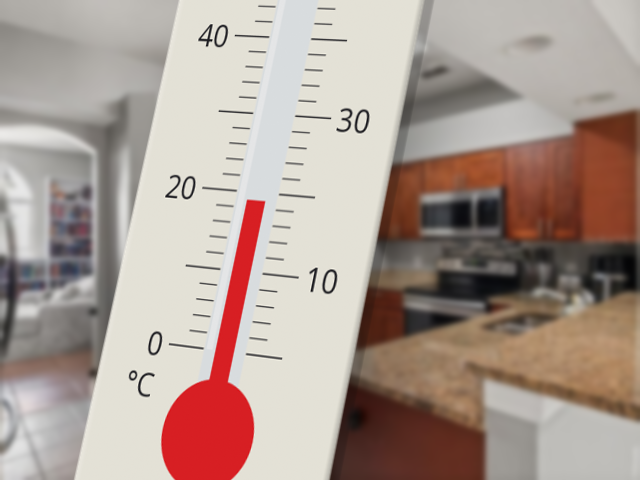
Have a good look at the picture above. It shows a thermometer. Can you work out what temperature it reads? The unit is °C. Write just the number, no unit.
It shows 19
